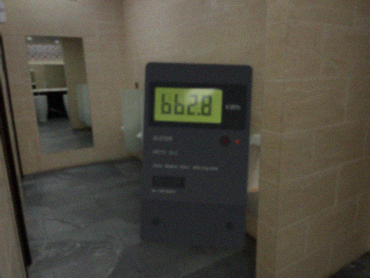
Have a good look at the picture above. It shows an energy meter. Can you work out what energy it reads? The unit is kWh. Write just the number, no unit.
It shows 662.8
